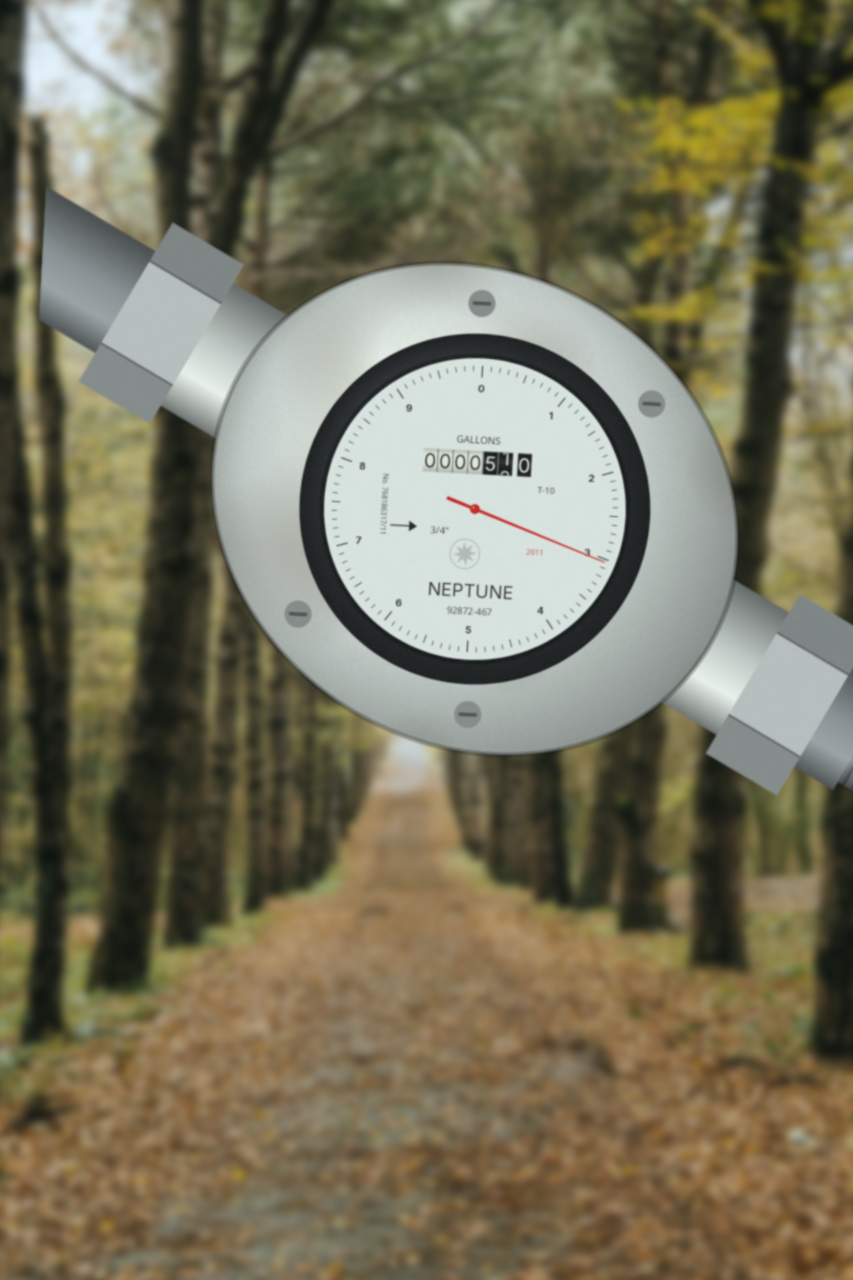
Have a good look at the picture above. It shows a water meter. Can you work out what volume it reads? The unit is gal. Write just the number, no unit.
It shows 513.0
